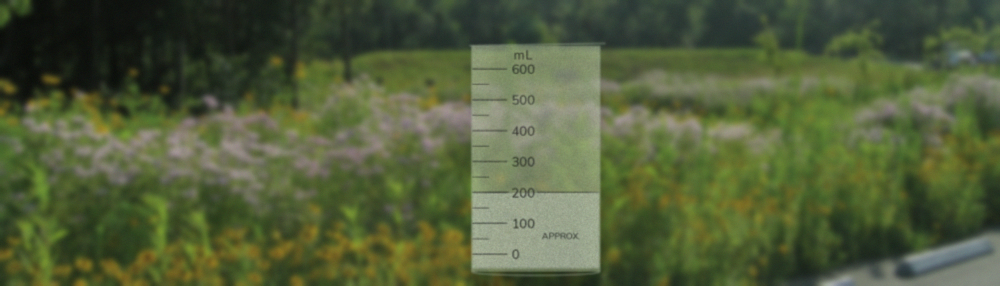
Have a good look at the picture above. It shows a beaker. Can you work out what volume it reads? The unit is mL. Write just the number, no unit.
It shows 200
